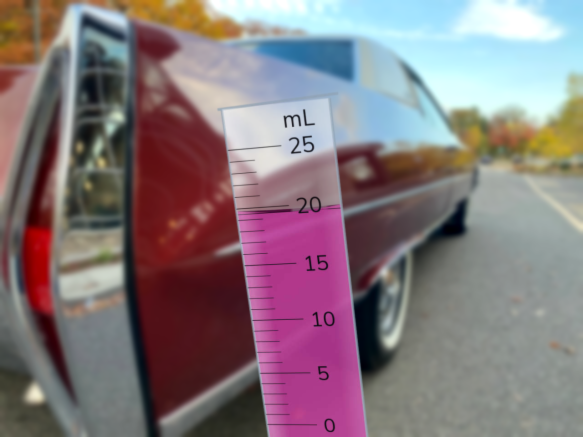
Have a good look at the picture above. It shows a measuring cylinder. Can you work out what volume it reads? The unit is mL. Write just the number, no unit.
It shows 19.5
